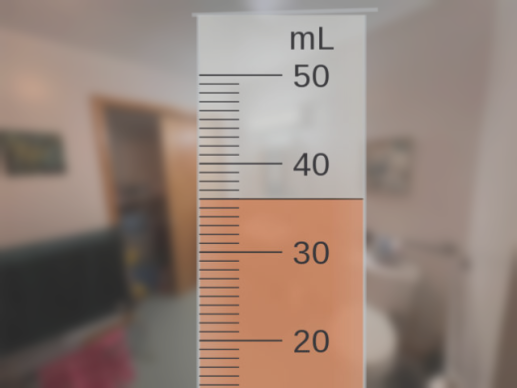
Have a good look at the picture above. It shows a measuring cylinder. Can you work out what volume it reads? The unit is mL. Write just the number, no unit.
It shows 36
